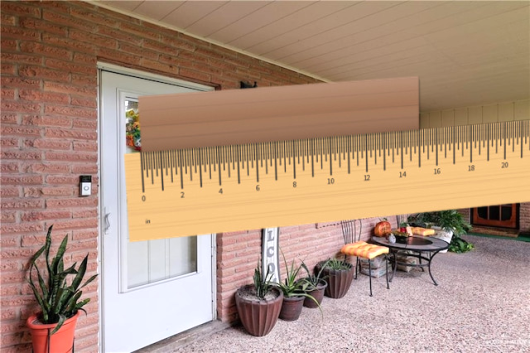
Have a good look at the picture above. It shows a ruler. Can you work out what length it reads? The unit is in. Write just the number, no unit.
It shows 15
